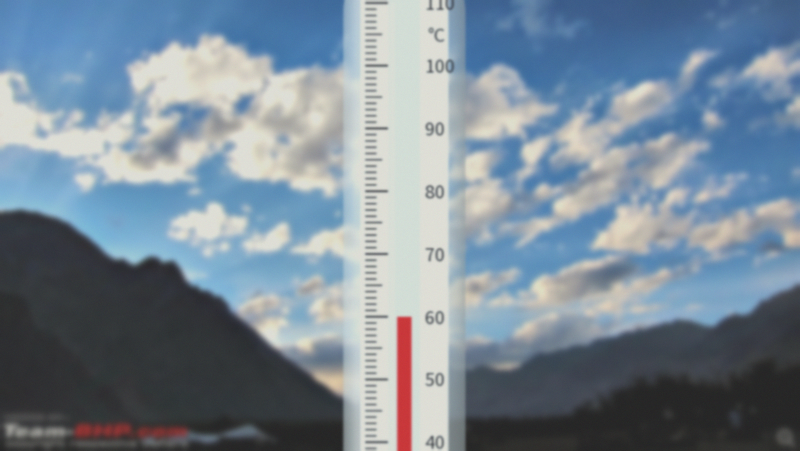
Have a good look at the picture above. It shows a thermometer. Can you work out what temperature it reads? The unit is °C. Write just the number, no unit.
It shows 60
